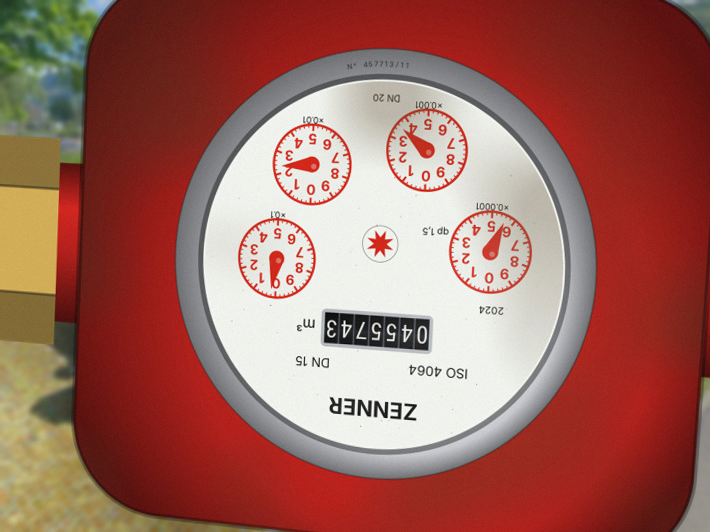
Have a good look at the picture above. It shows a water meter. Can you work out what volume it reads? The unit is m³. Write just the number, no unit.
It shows 455743.0235
